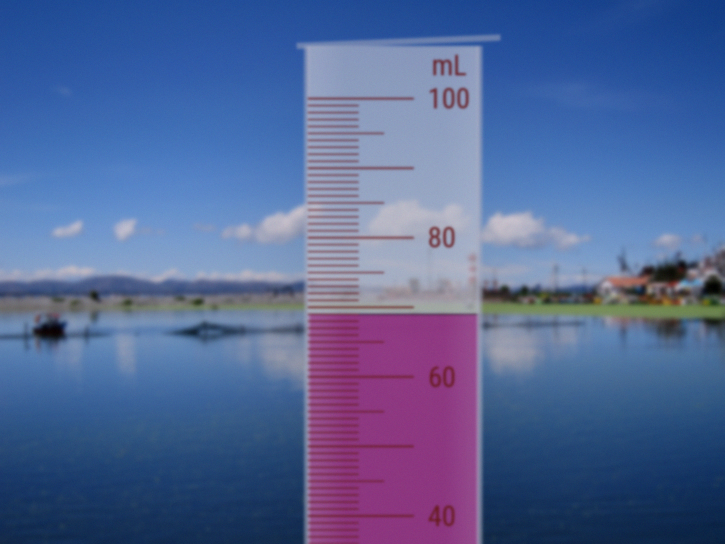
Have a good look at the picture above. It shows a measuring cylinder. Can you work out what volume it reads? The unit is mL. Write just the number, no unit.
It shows 69
